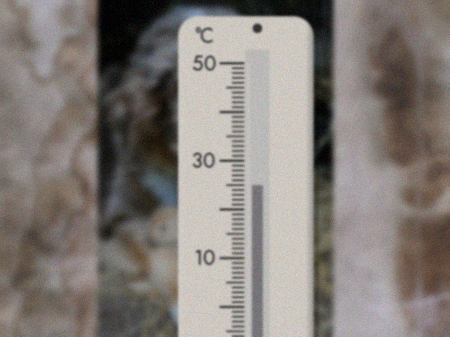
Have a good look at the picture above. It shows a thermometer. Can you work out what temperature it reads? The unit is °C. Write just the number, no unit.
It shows 25
